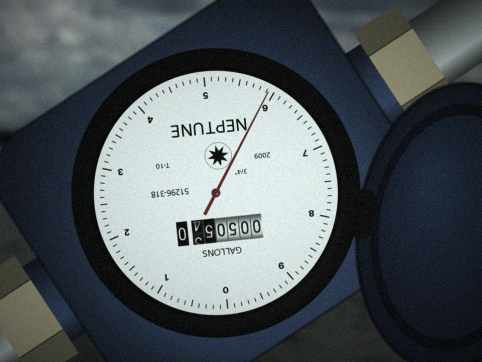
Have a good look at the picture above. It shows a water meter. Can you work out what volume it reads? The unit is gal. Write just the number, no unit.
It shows 50535.9
